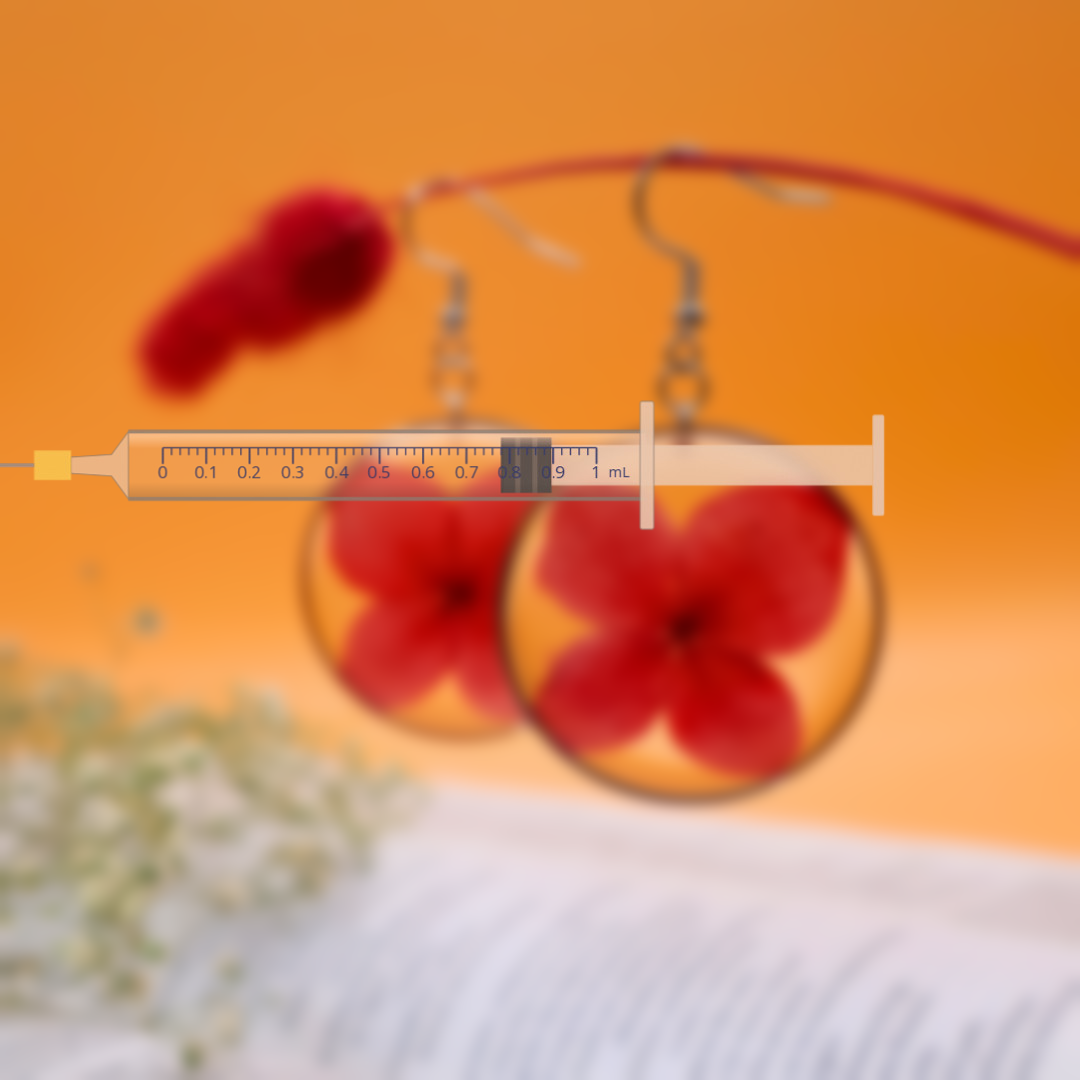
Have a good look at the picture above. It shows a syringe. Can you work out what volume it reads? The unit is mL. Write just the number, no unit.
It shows 0.78
